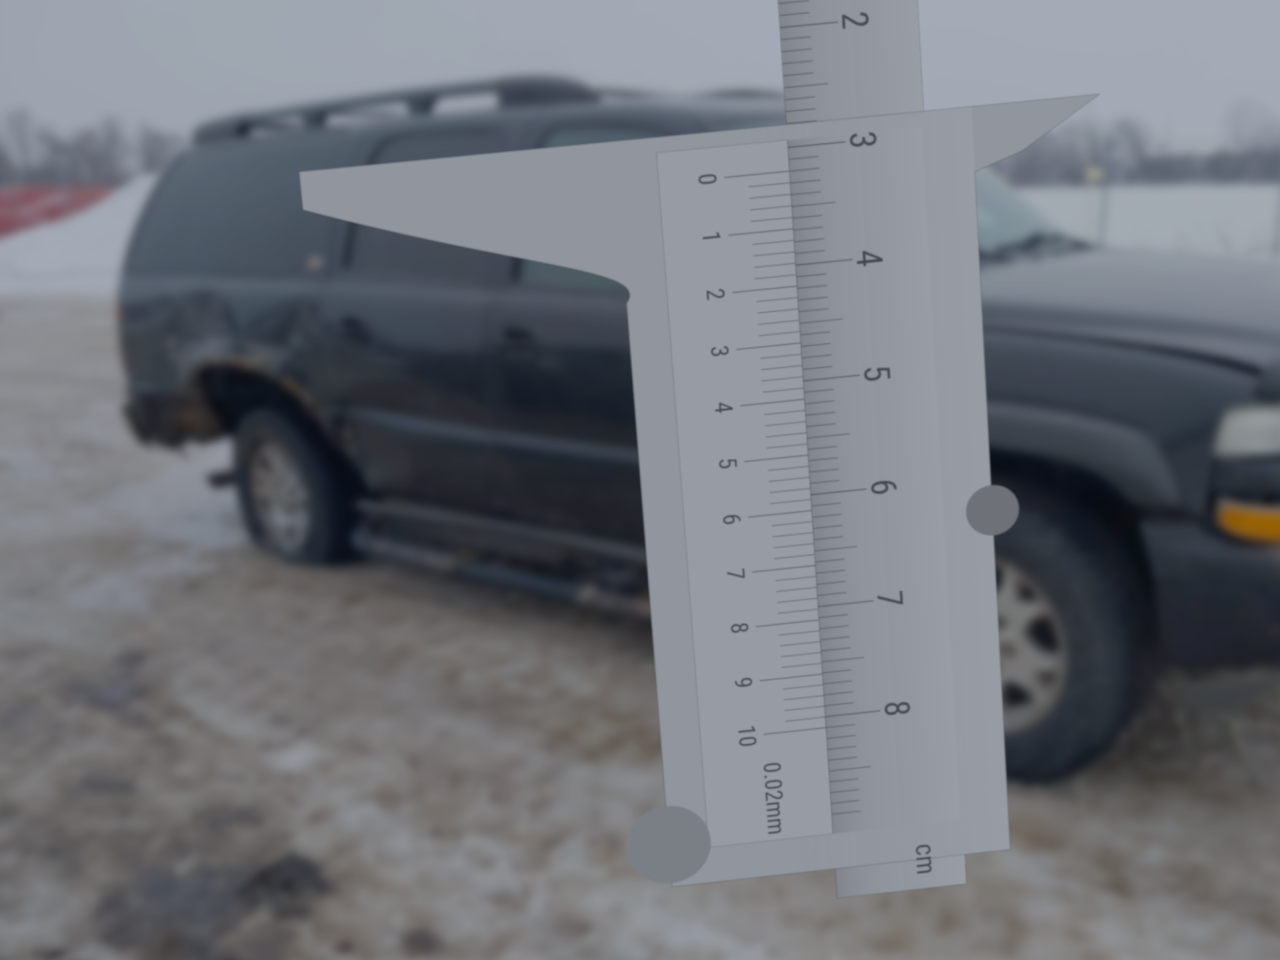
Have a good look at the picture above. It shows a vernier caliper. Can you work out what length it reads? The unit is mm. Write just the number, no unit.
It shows 32.0
